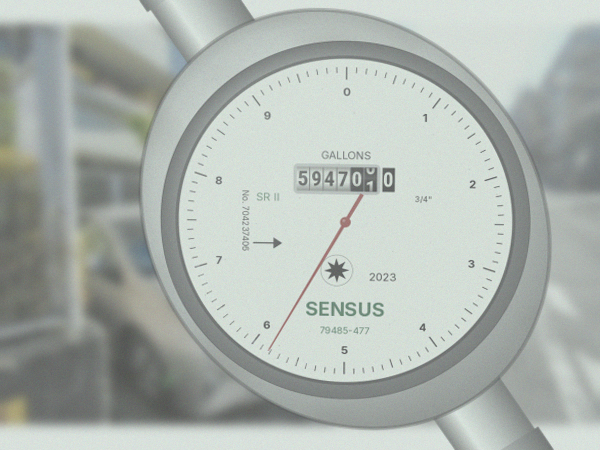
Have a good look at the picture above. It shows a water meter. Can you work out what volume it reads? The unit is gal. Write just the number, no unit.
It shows 5947005.8
